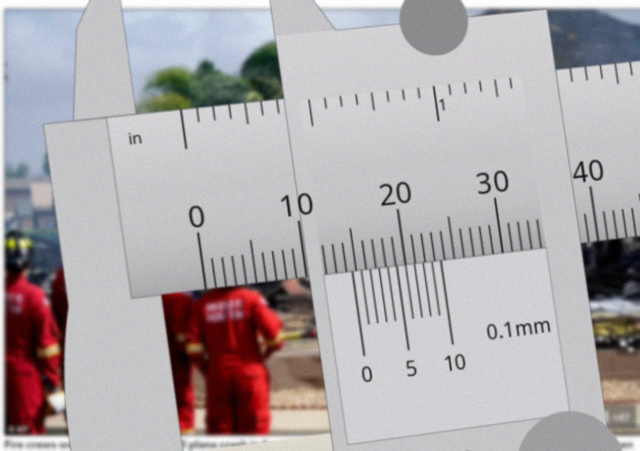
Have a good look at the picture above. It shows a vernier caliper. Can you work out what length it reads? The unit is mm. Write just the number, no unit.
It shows 14.6
